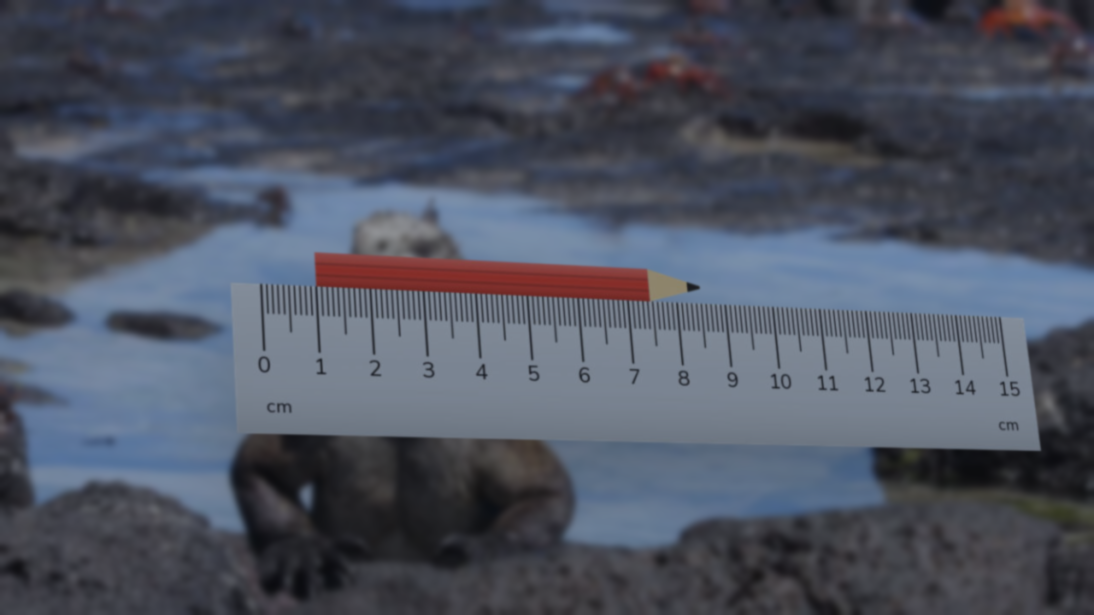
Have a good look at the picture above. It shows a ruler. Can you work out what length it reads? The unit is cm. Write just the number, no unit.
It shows 7.5
